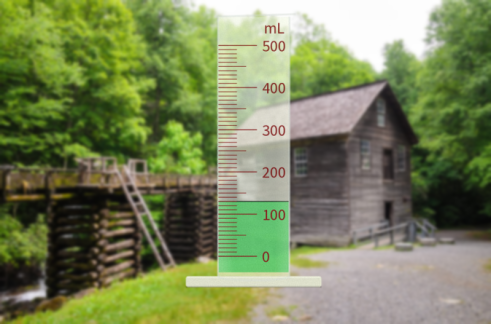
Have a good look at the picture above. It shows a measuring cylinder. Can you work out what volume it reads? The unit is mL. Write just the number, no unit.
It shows 130
